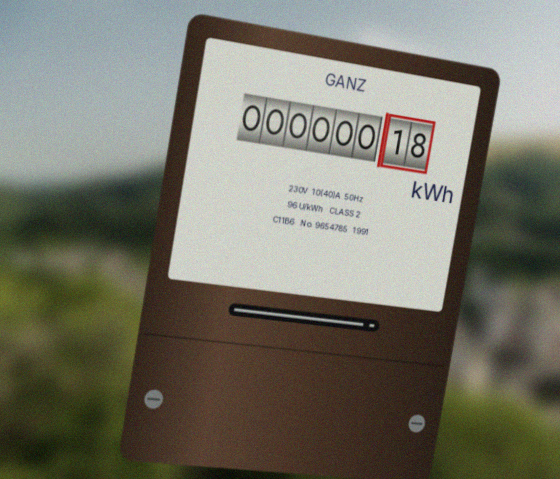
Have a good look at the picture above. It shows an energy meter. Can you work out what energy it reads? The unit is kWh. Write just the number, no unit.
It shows 0.18
